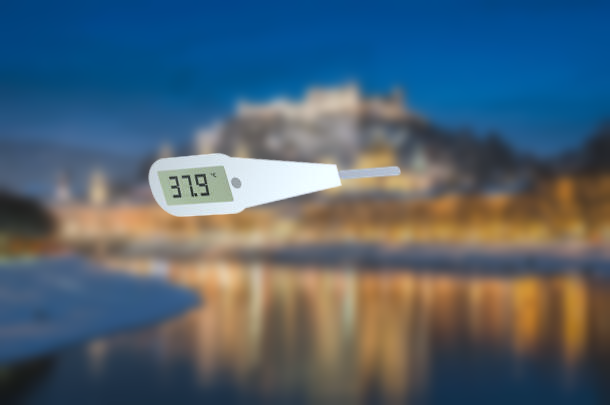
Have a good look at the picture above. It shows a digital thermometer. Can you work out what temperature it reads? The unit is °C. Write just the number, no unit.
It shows 37.9
